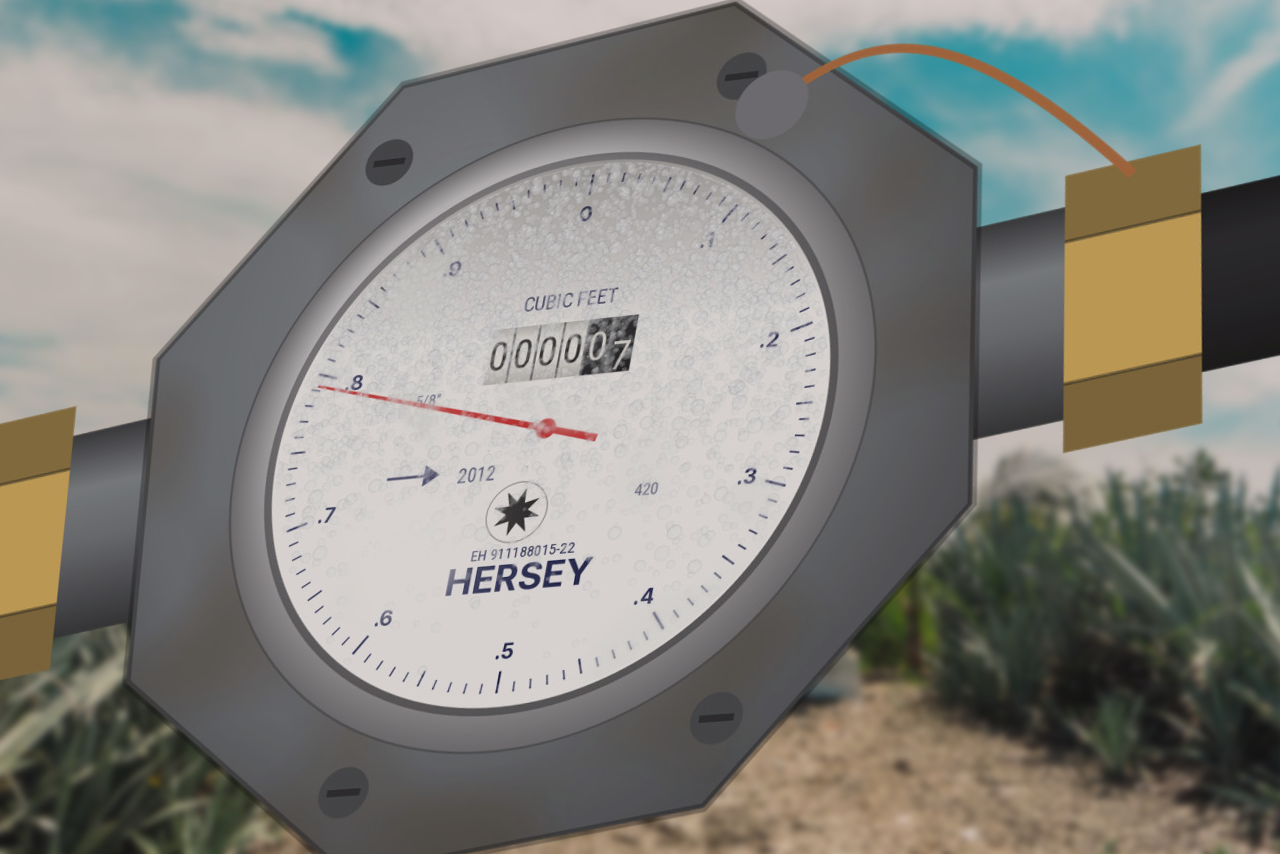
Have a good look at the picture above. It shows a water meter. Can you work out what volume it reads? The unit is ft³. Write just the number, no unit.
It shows 6.79
